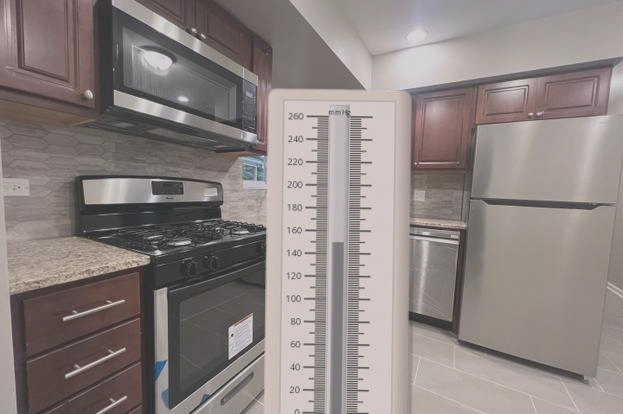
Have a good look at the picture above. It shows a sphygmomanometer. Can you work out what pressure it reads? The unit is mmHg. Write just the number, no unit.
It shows 150
